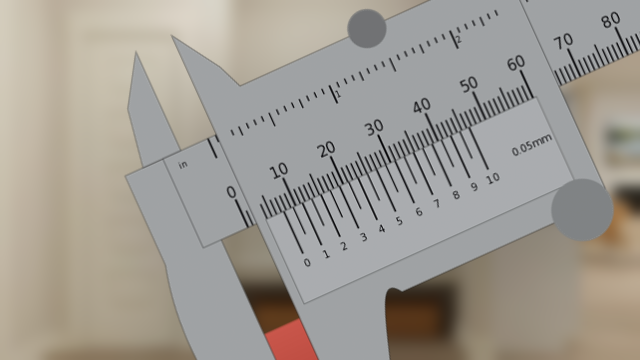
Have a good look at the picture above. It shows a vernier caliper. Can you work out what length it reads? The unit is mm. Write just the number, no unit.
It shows 7.5
